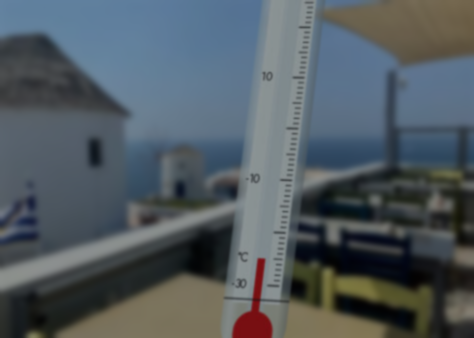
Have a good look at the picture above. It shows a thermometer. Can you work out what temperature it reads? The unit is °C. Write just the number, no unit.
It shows -25
